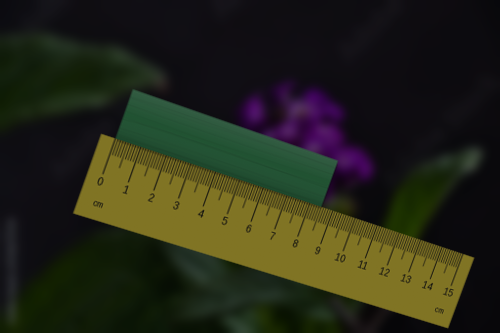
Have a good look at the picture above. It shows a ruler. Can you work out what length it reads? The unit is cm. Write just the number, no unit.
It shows 8.5
